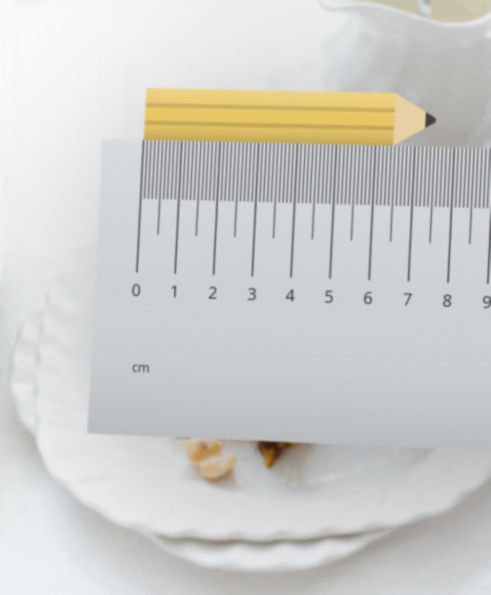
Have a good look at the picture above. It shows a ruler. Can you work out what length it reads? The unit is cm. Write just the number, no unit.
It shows 7.5
